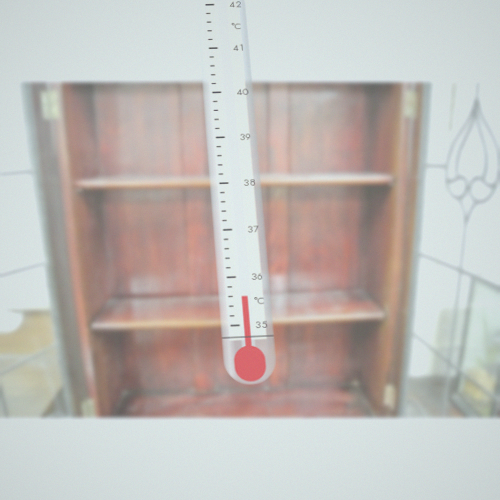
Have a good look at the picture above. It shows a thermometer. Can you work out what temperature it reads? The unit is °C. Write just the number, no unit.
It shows 35.6
